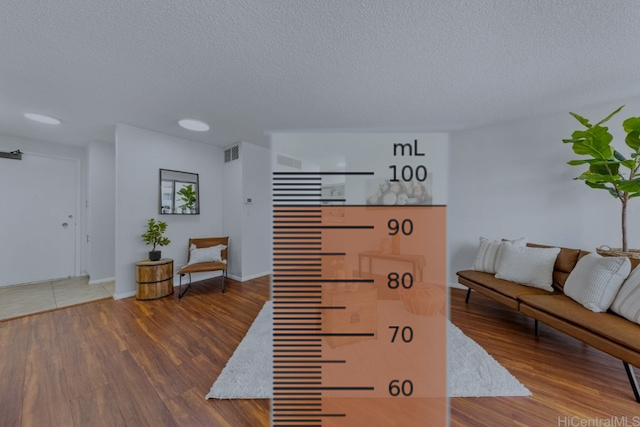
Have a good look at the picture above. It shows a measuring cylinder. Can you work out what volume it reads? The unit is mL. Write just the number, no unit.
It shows 94
